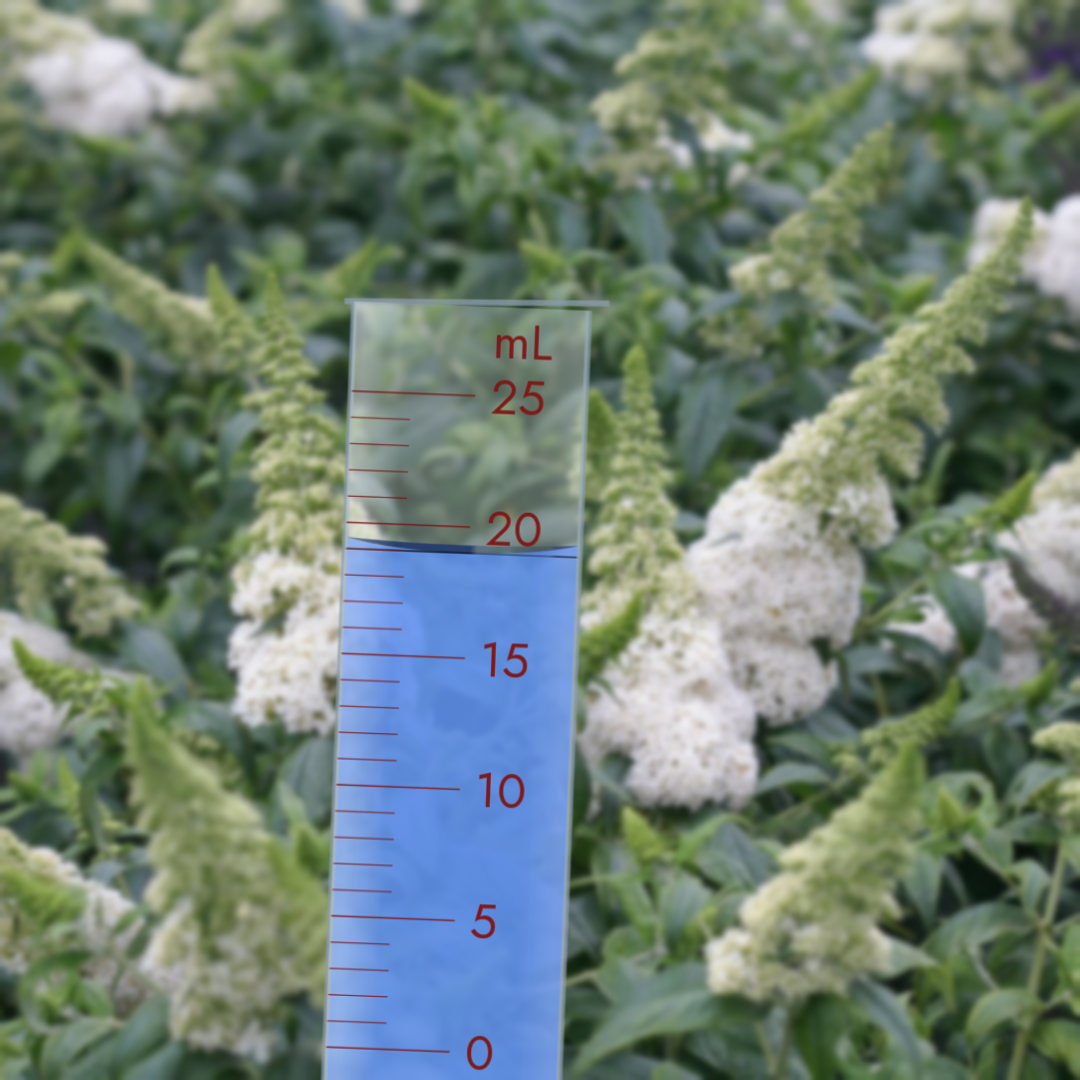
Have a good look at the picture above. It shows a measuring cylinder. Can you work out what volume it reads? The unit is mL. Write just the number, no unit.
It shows 19
